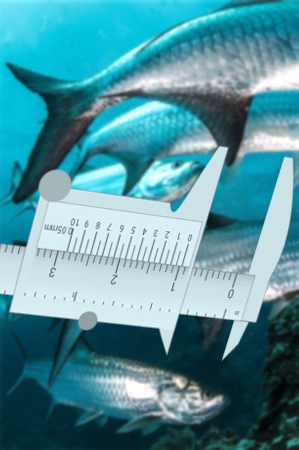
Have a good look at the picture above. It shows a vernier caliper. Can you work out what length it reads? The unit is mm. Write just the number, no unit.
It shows 9.6
